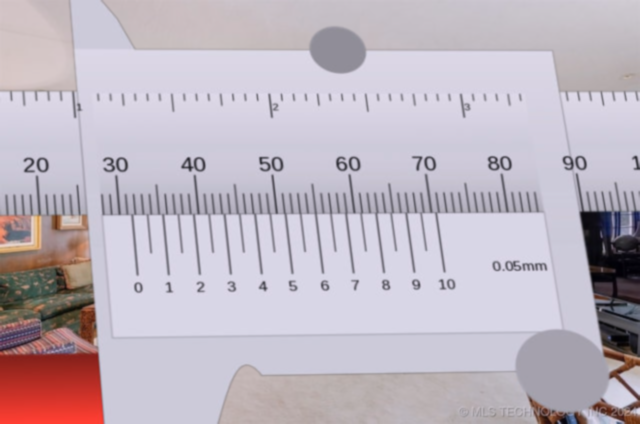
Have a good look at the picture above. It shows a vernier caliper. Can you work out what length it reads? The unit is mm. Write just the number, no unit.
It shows 31.6
